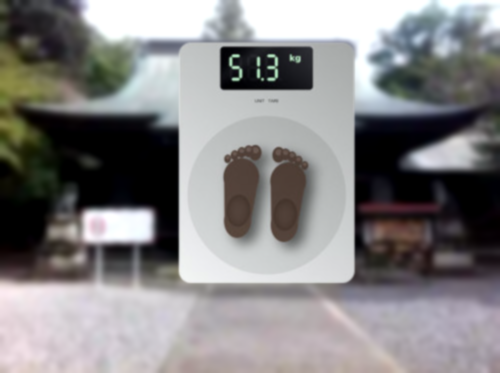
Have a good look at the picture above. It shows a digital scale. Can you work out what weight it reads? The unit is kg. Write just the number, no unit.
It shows 51.3
